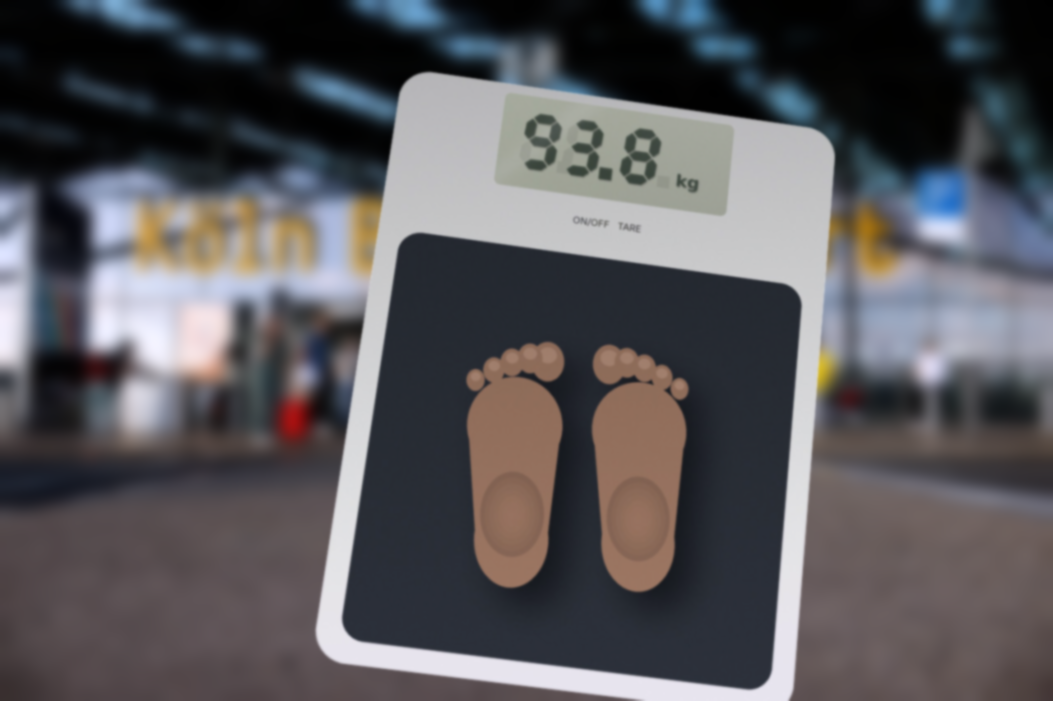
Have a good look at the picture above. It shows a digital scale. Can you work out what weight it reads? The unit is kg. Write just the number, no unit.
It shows 93.8
